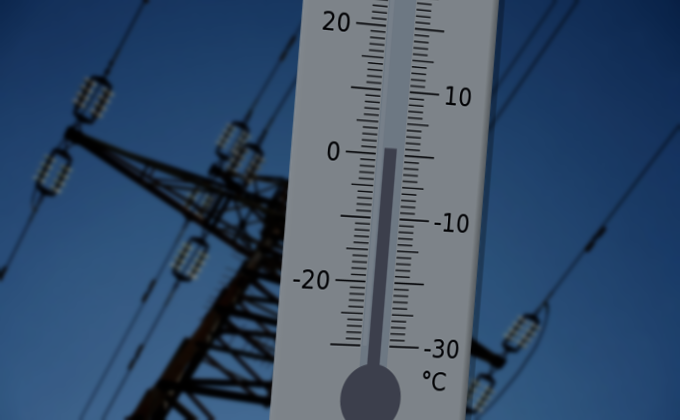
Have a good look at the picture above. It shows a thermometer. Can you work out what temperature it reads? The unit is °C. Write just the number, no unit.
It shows 1
